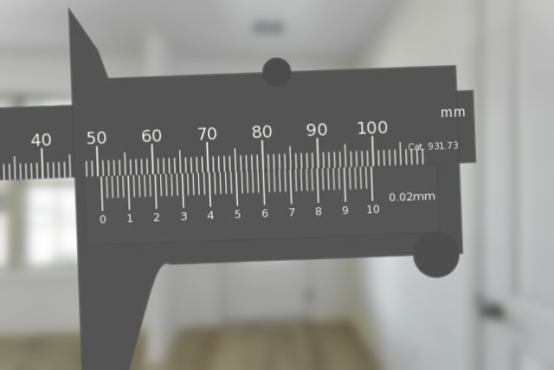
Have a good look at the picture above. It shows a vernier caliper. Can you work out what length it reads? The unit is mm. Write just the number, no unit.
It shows 50.6
